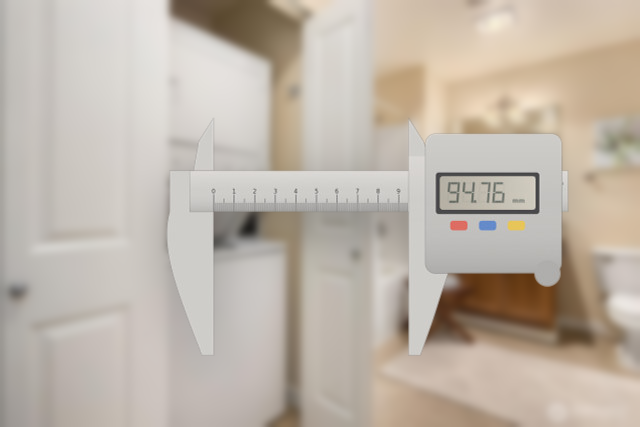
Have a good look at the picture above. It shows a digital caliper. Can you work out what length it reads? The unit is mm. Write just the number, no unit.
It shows 94.76
